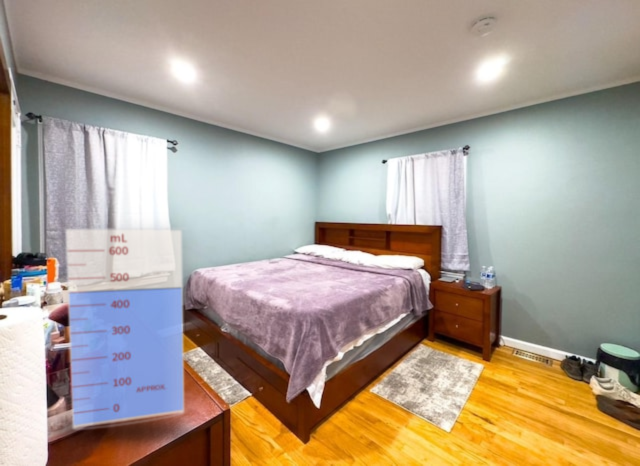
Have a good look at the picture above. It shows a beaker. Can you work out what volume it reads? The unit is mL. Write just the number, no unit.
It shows 450
